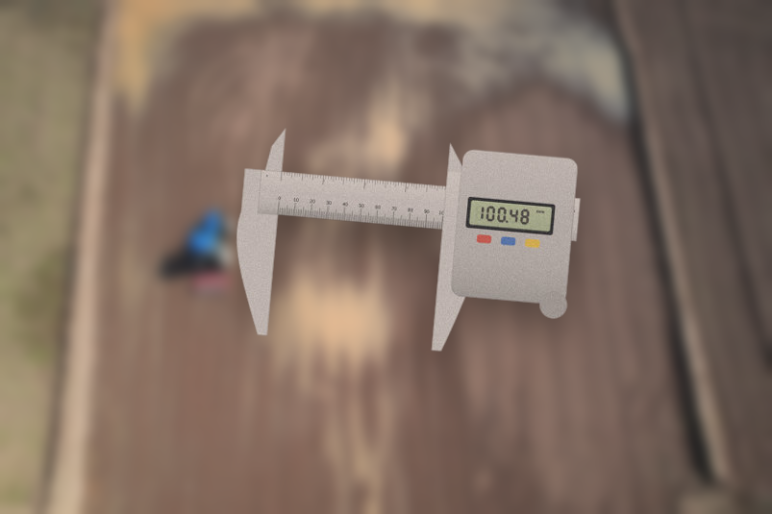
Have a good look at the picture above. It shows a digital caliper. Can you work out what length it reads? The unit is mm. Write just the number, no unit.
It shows 100.48
